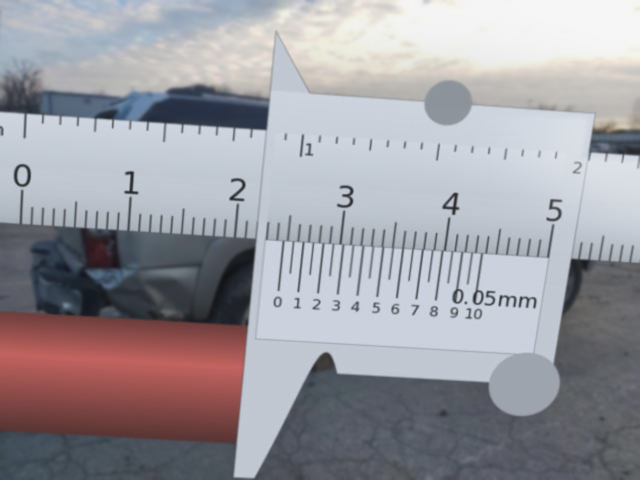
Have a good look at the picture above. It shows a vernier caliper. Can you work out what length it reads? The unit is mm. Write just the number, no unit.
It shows 24.6
